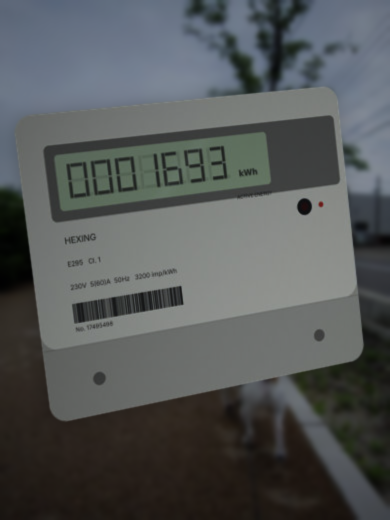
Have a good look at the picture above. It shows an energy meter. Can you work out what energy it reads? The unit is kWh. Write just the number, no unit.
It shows 1693
